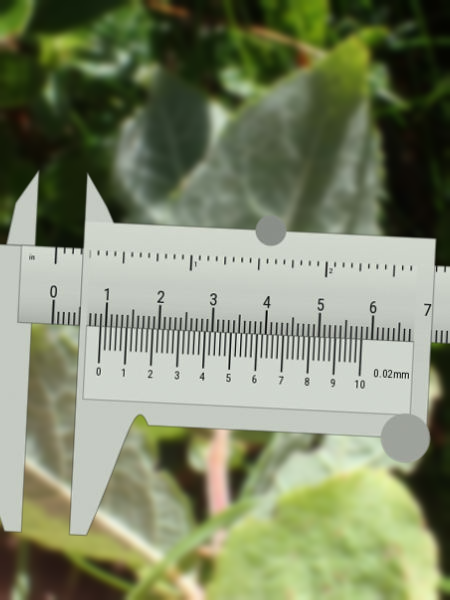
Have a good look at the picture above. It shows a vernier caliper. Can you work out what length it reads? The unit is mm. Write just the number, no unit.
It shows 9.0
